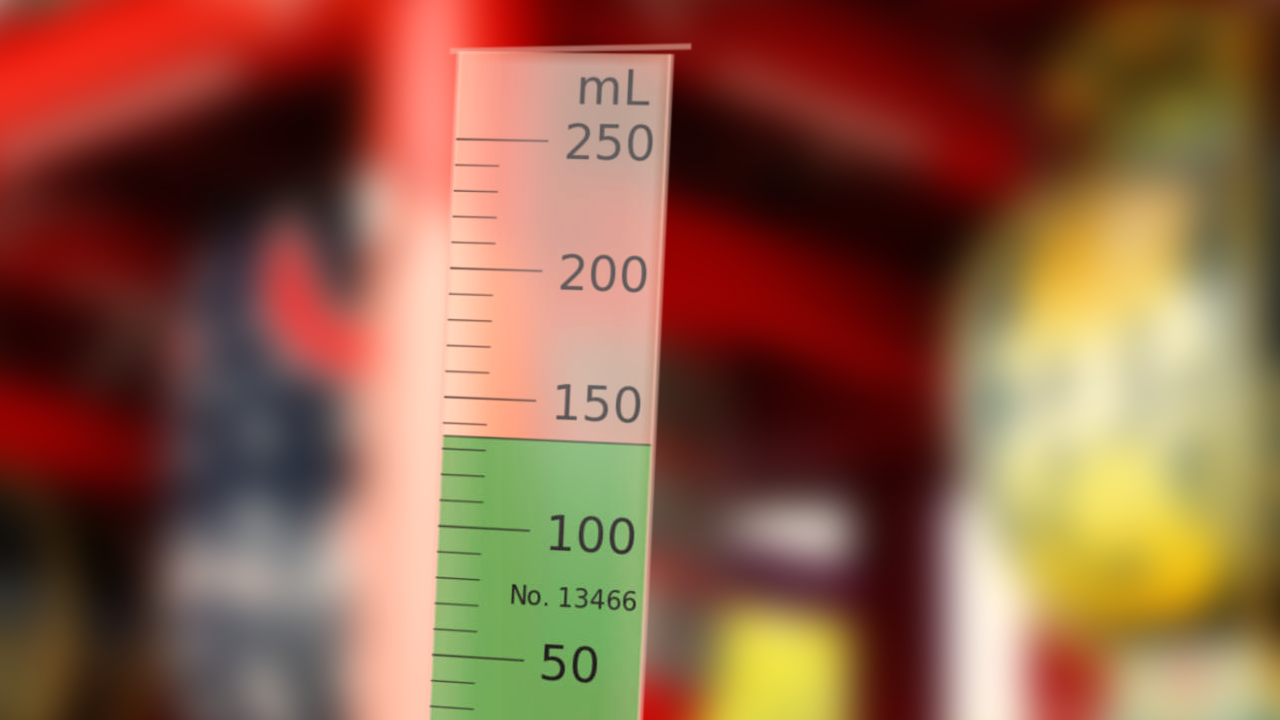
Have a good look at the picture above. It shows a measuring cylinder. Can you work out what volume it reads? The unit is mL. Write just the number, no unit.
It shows 135
